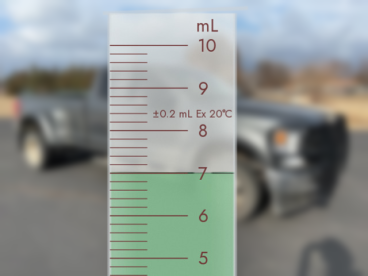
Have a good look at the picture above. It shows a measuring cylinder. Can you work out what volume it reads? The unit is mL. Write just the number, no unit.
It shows 7
